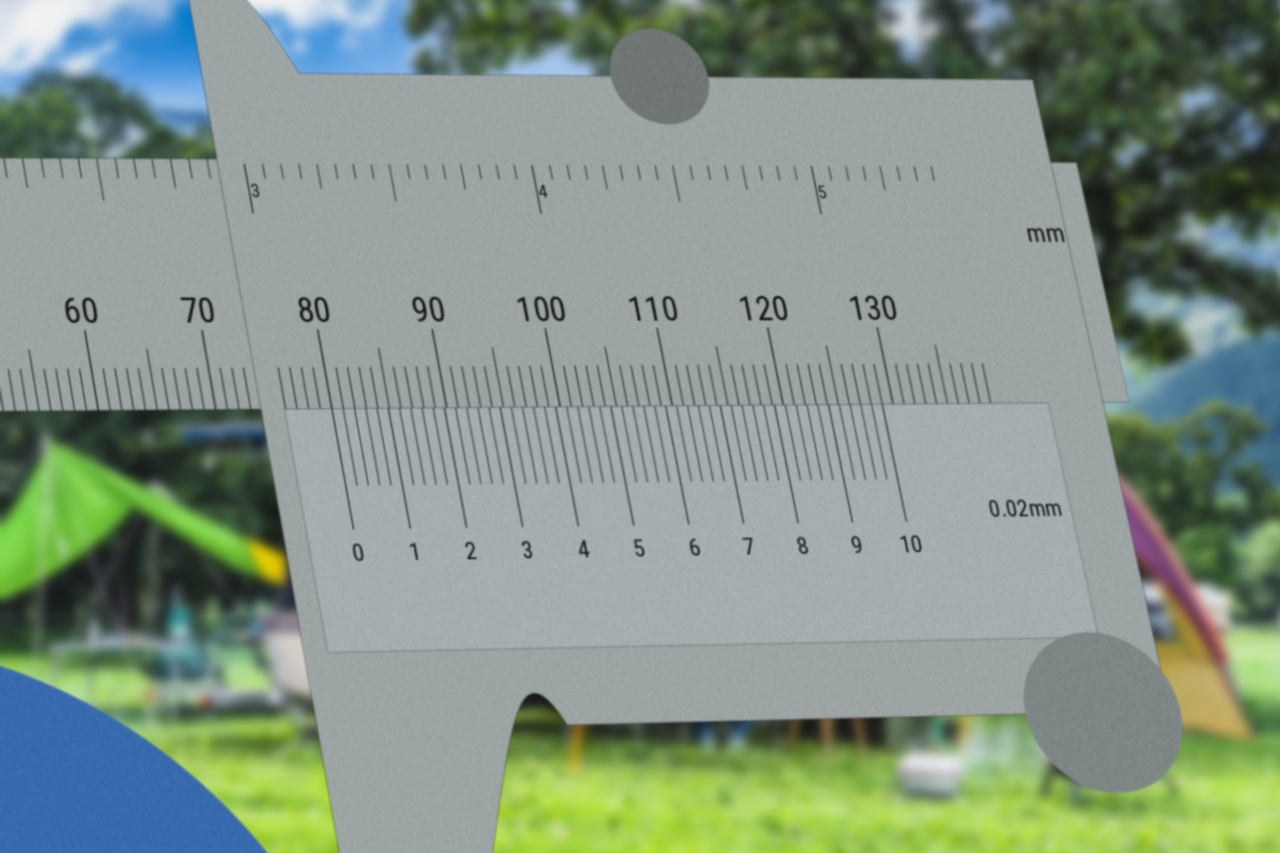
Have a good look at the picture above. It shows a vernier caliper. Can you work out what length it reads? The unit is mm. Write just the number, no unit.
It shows 80.0
